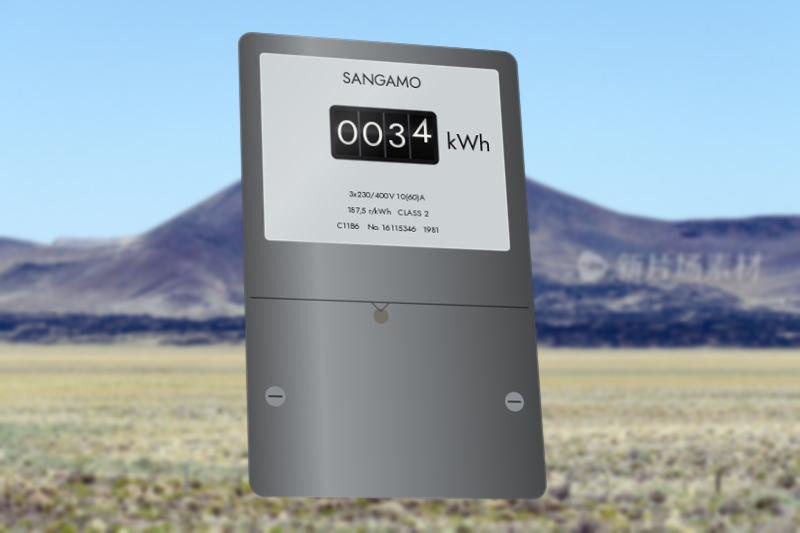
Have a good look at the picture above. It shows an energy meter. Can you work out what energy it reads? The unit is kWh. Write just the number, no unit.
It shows 34
